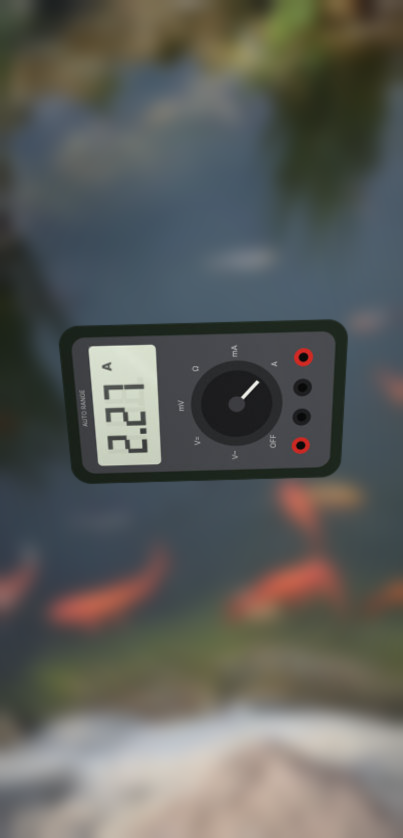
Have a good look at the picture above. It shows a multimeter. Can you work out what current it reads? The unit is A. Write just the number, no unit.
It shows 2.27
